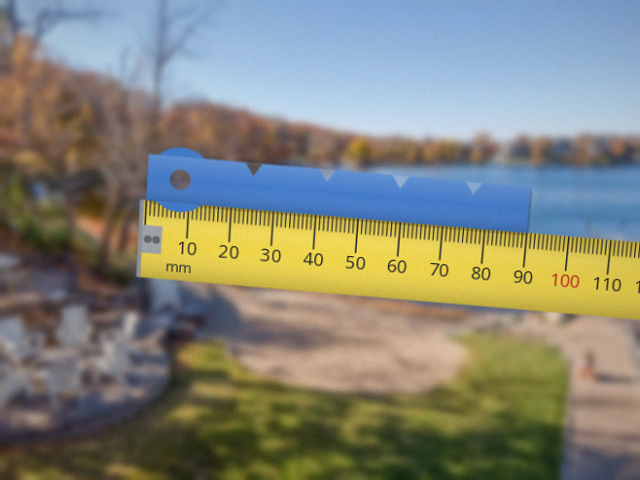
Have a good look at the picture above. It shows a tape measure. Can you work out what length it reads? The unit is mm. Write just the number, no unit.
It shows 90
